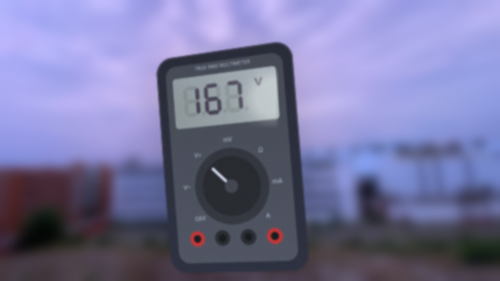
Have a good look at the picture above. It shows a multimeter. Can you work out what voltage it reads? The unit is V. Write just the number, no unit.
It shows 167
